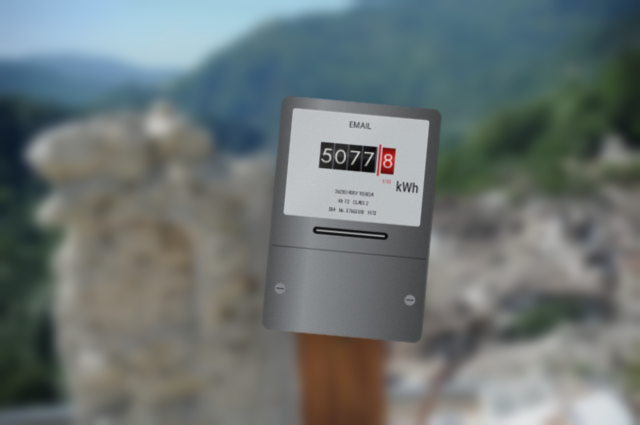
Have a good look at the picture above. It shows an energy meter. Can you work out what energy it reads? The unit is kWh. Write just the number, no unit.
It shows 5077.8
